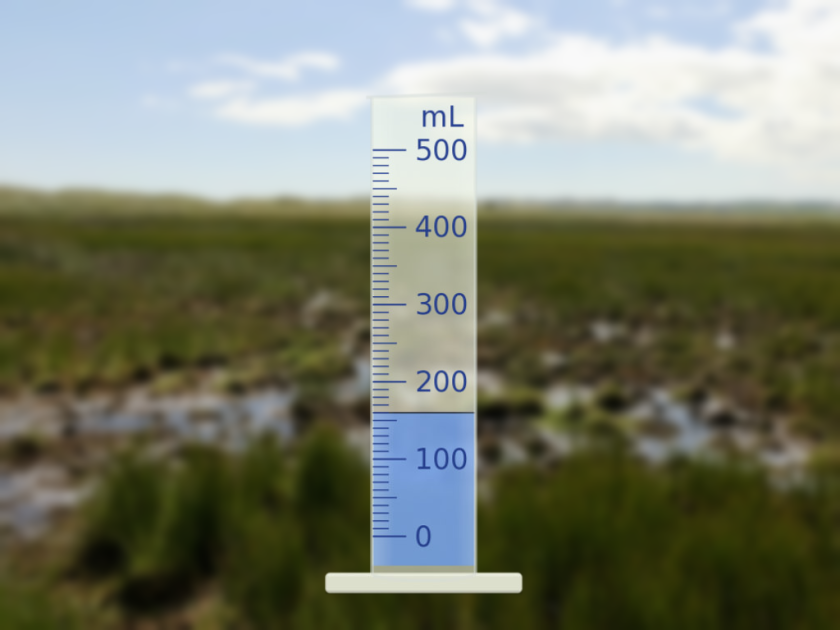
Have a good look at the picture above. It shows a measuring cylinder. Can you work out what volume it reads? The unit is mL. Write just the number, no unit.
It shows 160
